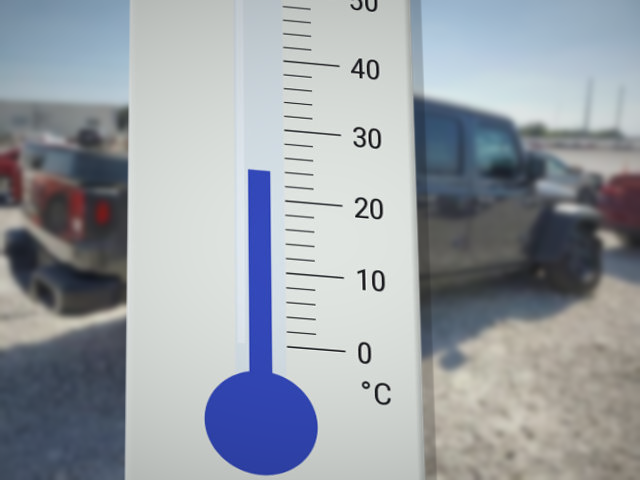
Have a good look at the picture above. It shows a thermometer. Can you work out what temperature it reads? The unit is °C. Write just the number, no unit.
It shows 24
